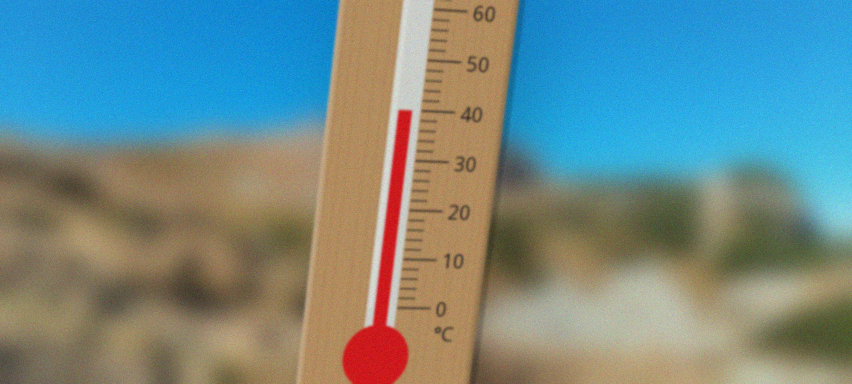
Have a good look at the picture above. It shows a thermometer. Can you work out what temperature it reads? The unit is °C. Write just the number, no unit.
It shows 40
